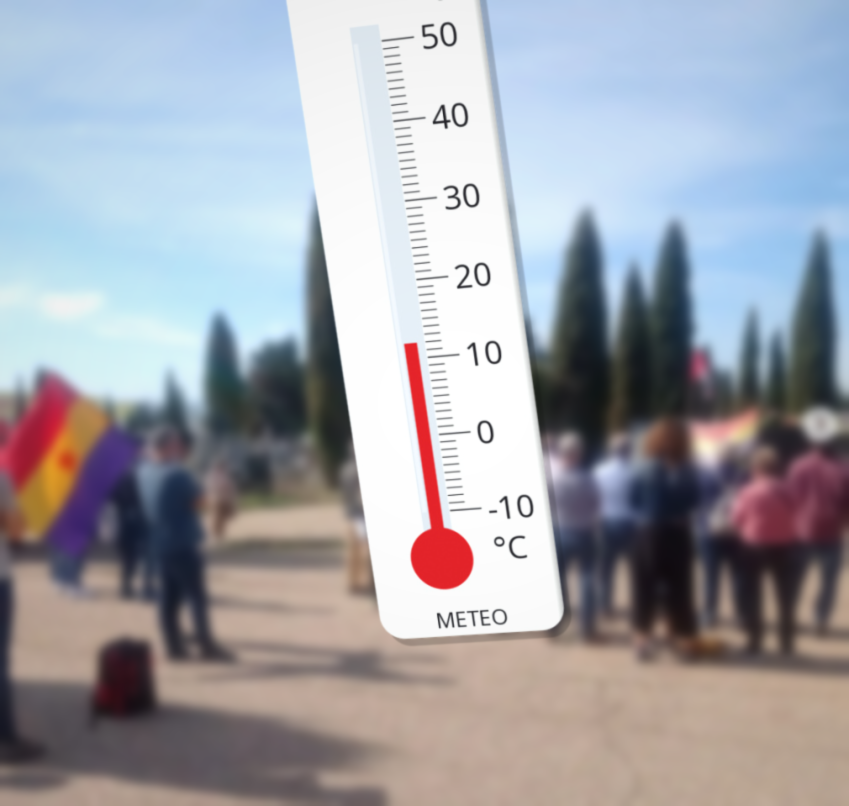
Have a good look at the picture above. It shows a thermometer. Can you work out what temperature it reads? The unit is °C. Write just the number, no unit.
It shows 12
